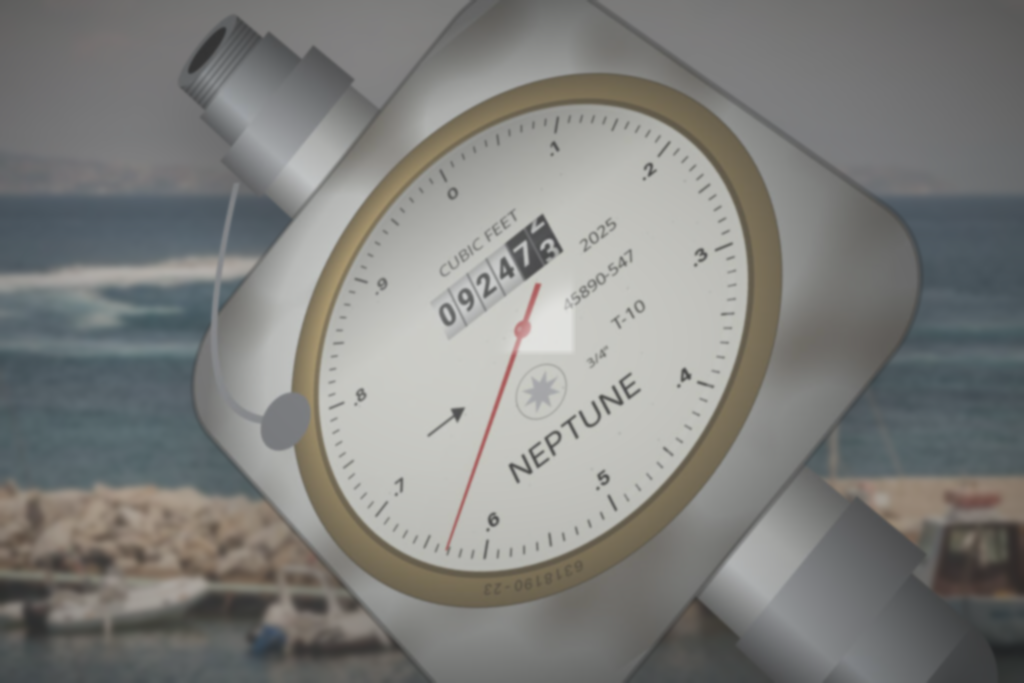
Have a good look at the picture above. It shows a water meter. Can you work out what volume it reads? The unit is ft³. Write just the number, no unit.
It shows 92472.63
